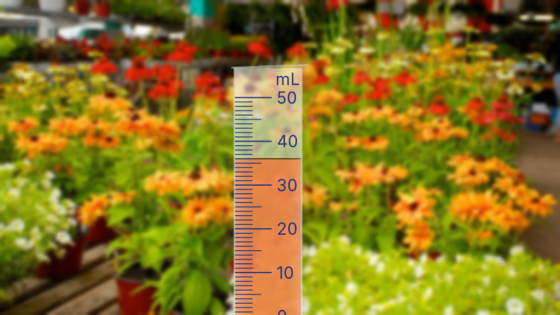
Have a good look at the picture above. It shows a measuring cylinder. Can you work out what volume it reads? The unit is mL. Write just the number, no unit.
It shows 36
